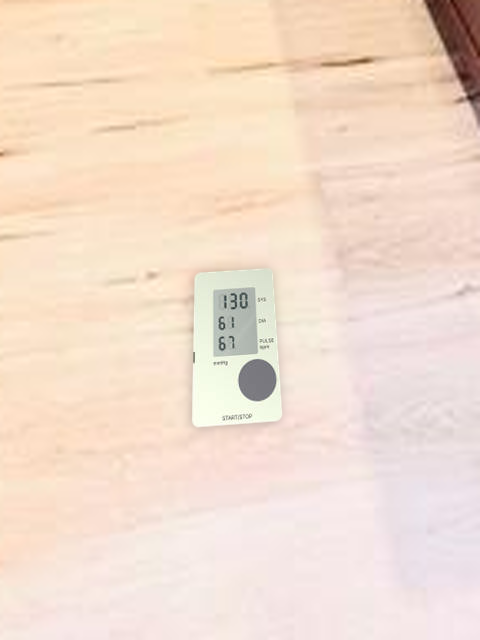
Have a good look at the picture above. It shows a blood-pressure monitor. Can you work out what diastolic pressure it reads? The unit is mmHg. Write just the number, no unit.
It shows 61
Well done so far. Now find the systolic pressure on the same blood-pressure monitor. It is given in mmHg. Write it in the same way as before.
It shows 130
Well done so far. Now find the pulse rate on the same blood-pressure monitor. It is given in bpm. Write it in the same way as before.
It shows 67
